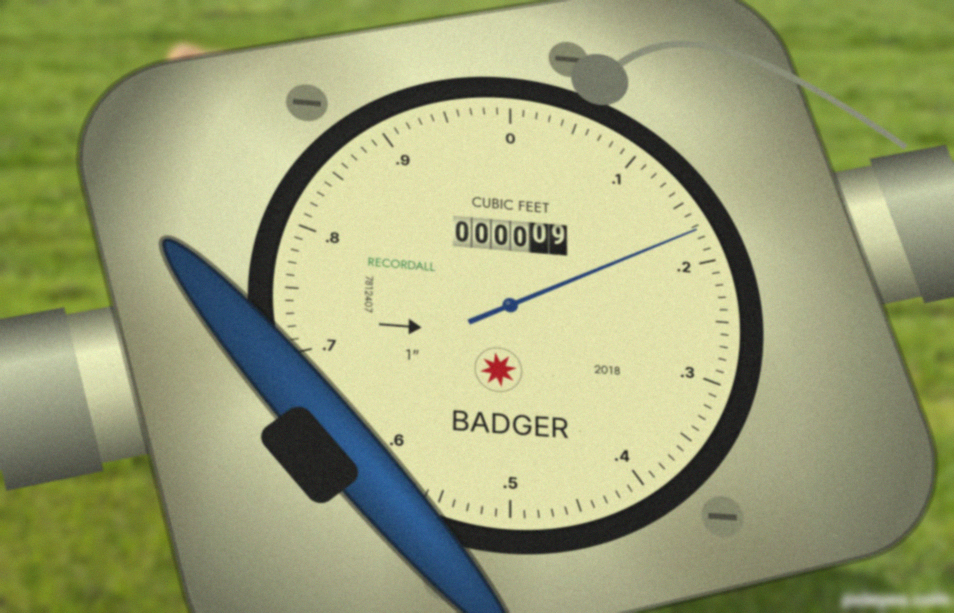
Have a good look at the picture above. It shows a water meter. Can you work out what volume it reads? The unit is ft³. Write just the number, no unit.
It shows 9.17
